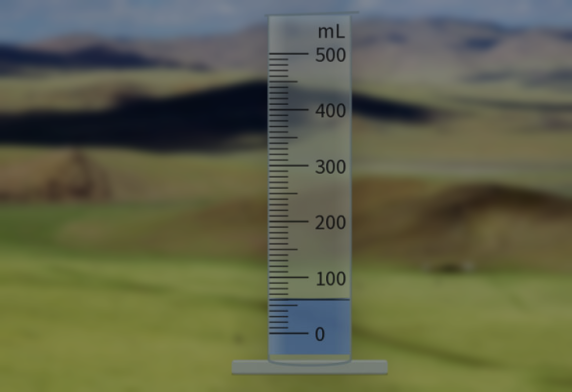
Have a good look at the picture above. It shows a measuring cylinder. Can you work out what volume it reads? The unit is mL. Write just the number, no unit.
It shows 60
